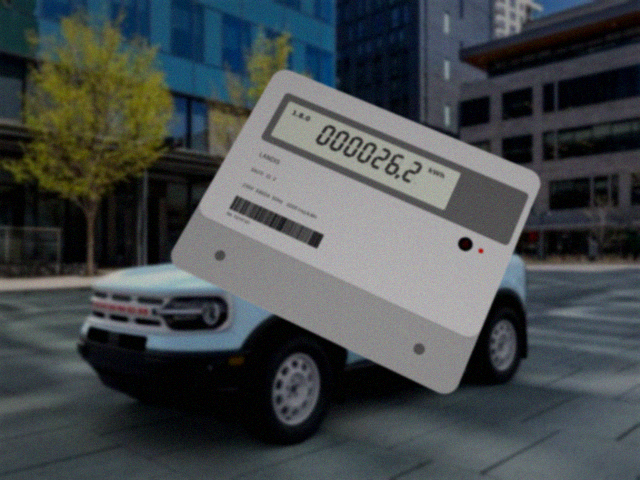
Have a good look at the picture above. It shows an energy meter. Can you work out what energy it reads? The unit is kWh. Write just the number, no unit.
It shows 26.2
